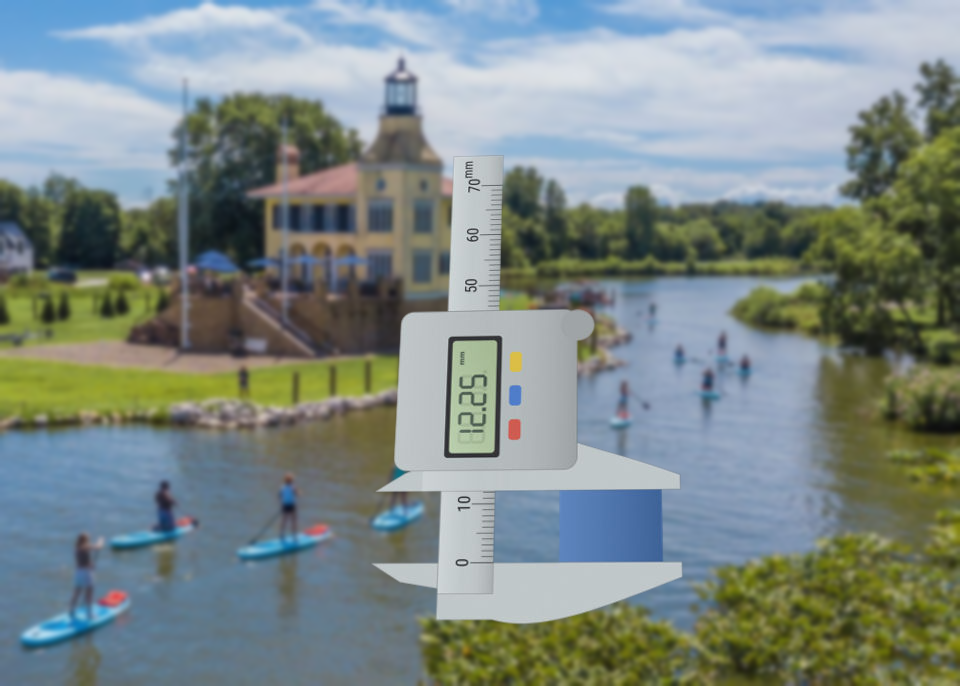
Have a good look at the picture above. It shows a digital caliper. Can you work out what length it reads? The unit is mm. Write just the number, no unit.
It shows 12.25
